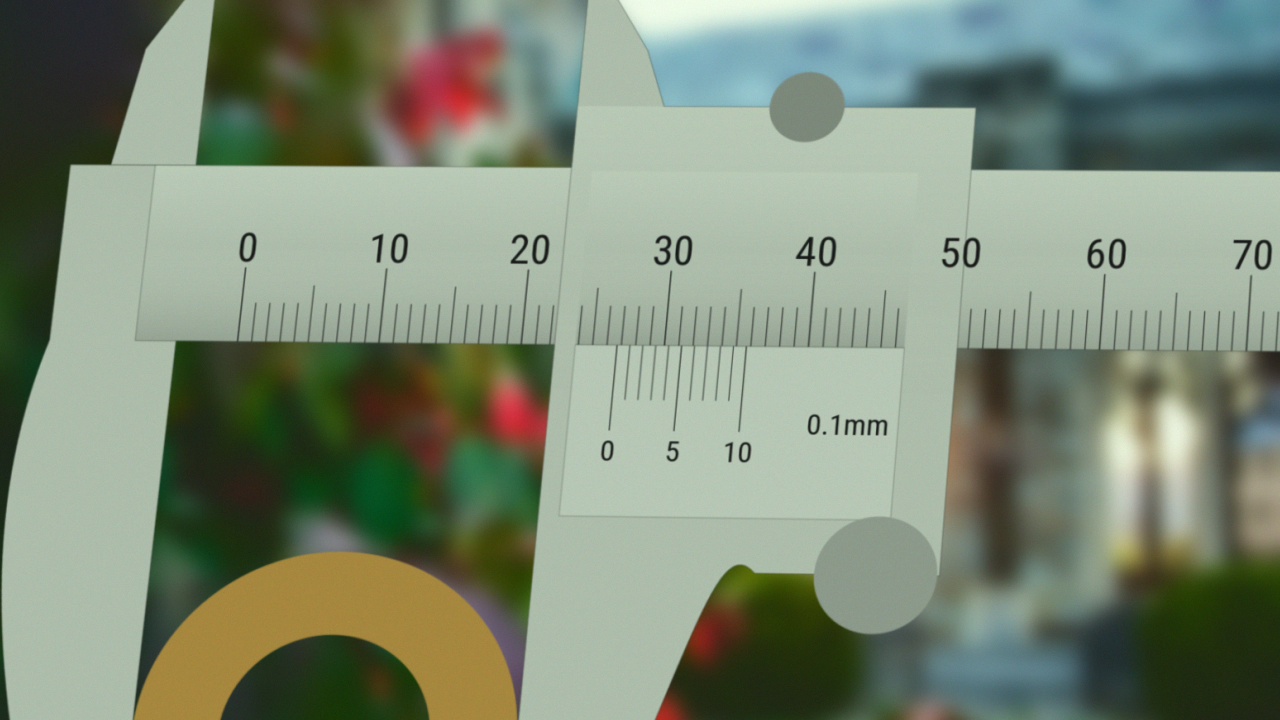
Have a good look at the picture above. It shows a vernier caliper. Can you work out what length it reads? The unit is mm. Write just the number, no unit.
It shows 26.7
